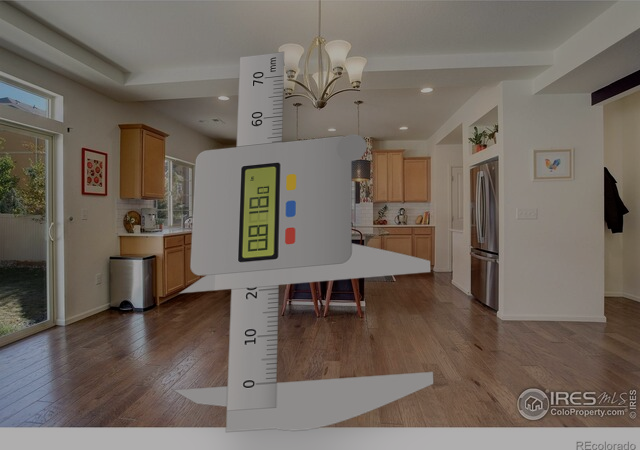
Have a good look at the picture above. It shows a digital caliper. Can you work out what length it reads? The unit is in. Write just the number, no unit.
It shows 0.8180
